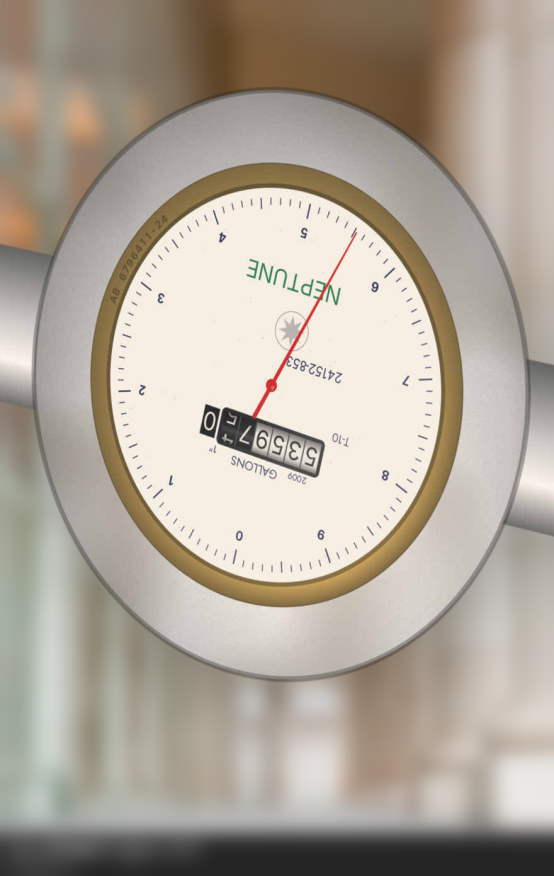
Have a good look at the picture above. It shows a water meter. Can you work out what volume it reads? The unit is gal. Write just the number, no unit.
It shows 5359745.5
